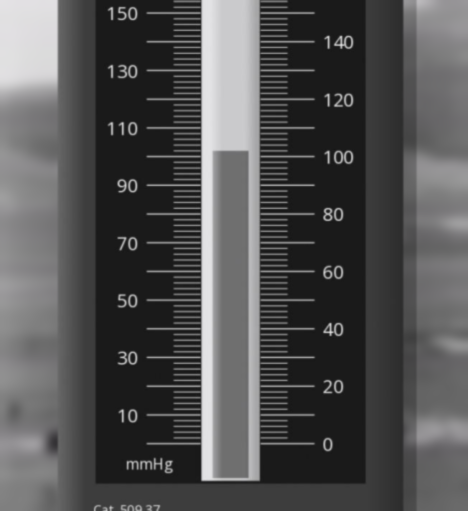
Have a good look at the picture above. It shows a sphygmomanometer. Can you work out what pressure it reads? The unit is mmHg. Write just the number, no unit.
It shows 102
